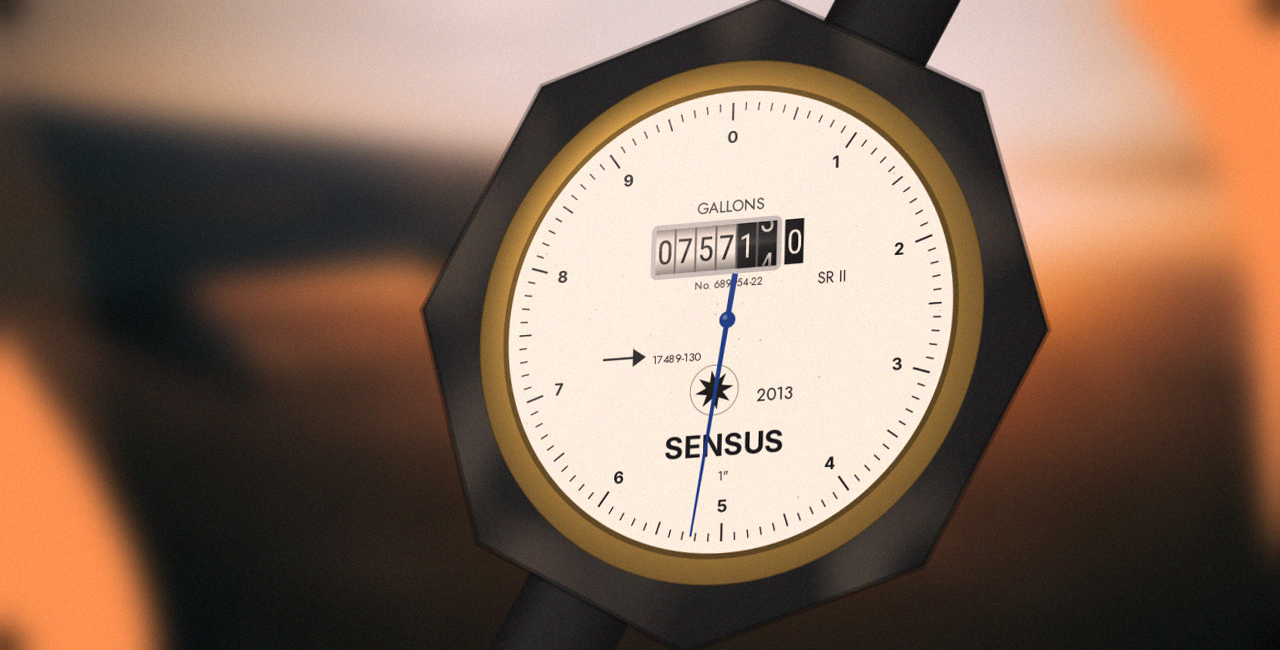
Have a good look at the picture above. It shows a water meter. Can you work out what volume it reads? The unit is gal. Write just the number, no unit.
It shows 757135.2
